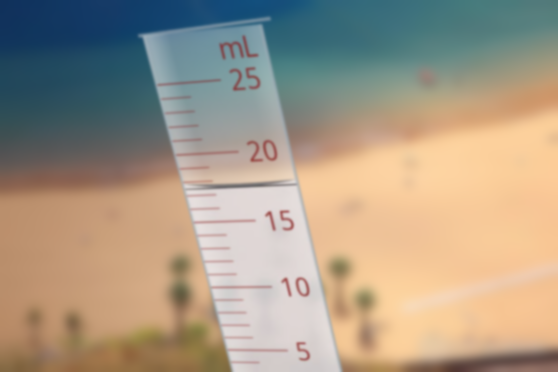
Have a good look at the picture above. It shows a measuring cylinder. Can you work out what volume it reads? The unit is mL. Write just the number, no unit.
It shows 17.5
